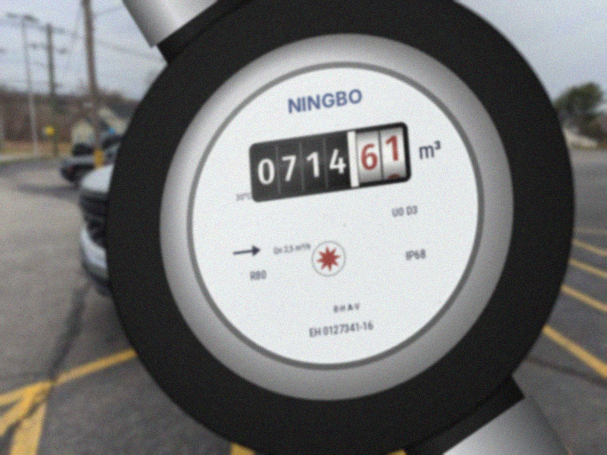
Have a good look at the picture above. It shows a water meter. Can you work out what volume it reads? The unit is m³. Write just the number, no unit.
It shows 714.61
